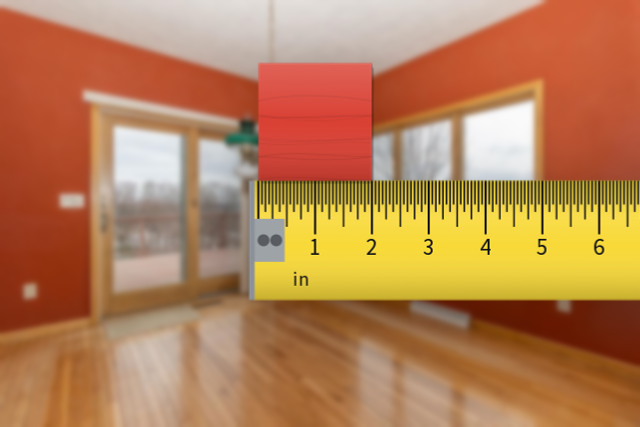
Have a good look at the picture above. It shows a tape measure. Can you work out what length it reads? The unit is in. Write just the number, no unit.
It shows 2
